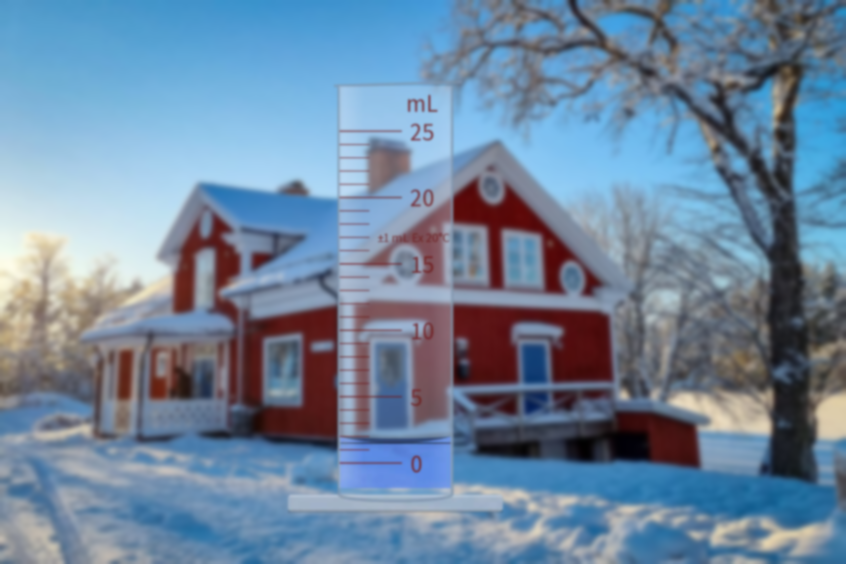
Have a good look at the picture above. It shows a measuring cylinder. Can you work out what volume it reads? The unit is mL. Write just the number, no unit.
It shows 1.5
